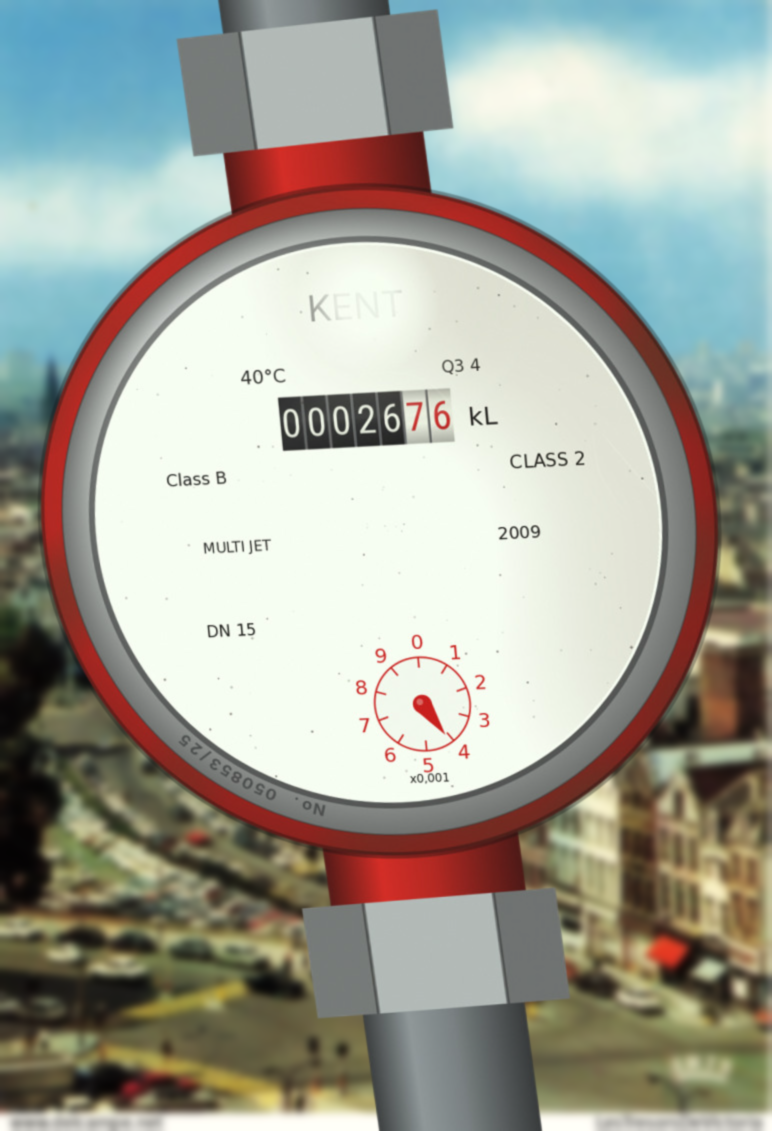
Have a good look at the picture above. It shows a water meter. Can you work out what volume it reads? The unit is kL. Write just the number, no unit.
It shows 26.764
